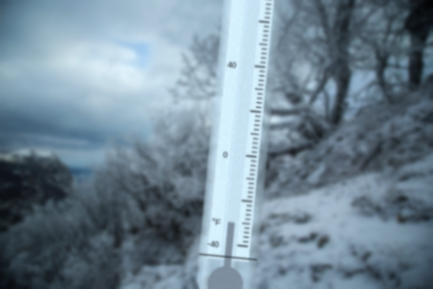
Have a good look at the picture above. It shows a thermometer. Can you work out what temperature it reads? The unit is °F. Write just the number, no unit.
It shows -30
